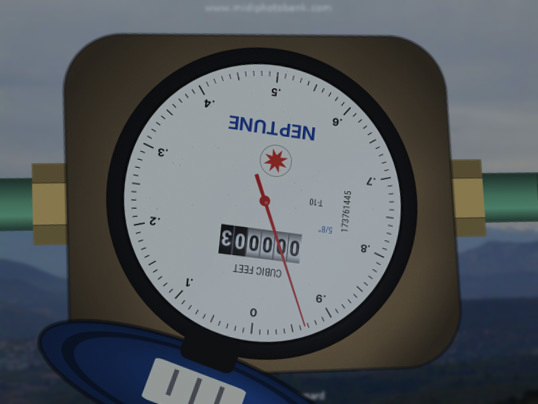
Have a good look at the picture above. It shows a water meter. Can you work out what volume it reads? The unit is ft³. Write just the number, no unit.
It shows 2.93
